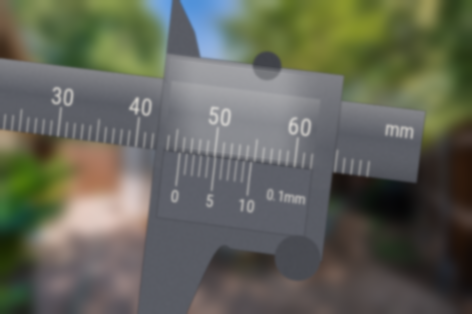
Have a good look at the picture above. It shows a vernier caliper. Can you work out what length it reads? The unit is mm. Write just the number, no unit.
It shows 45.6
